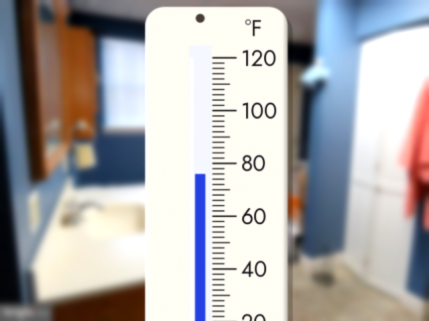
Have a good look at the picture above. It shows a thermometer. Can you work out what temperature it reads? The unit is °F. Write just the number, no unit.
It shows 76
